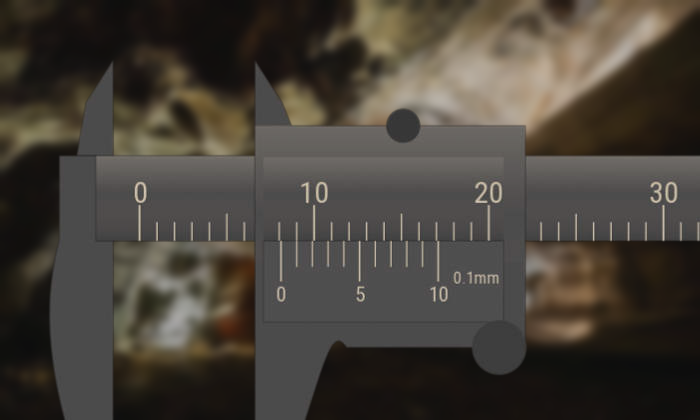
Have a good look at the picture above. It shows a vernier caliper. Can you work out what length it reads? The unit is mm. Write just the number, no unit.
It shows 8.1
